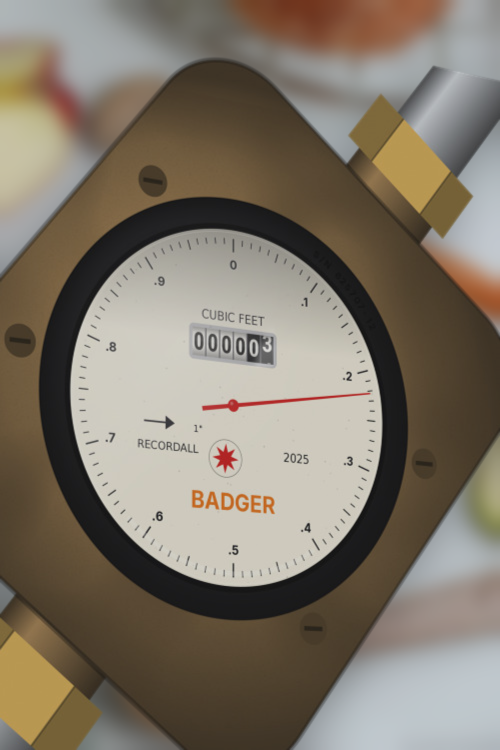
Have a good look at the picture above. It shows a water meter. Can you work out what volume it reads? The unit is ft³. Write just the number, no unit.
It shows 3.22
